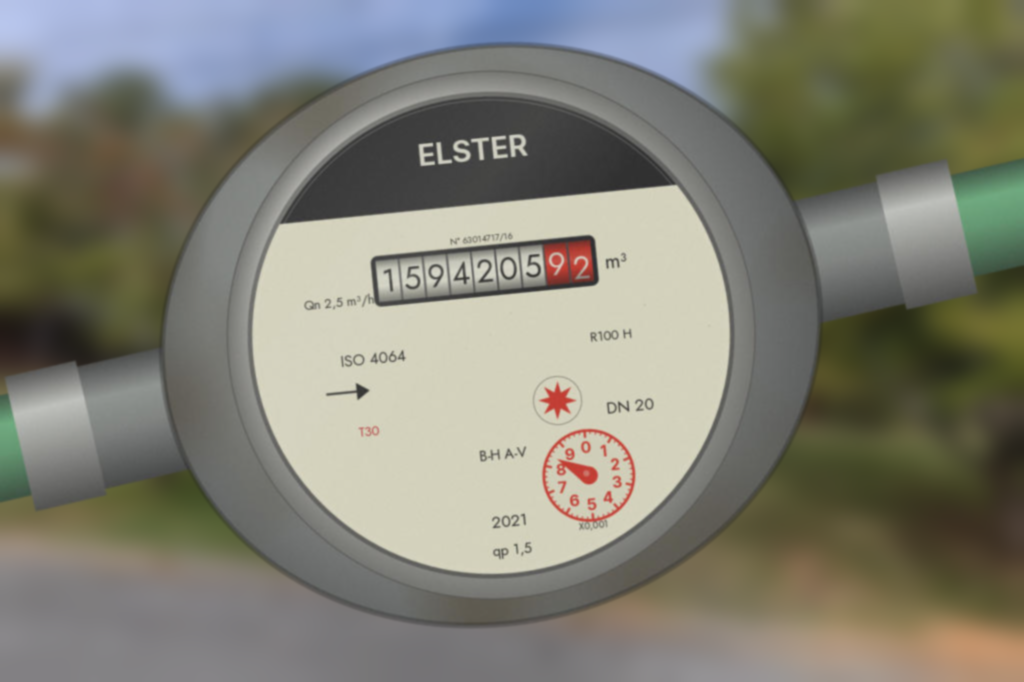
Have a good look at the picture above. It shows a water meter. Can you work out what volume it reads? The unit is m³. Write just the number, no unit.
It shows 1594205.918
